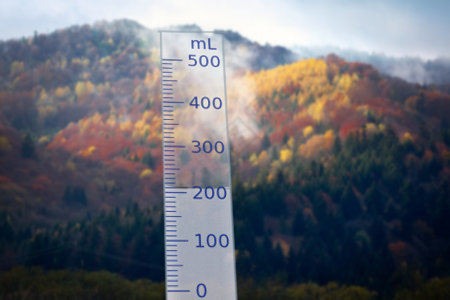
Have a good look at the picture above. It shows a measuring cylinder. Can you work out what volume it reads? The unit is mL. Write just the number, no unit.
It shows 210
